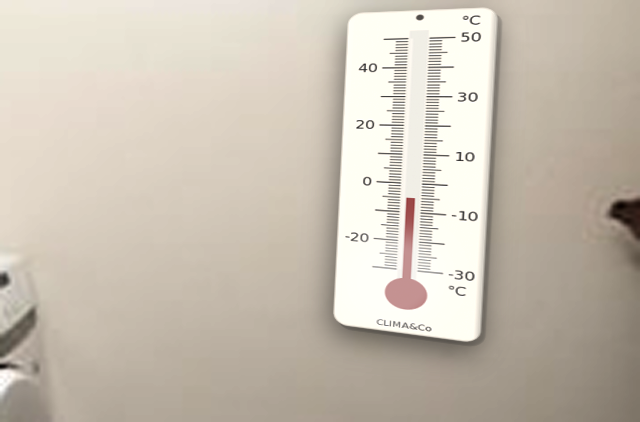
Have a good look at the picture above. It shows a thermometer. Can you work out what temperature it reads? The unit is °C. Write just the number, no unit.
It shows -5
